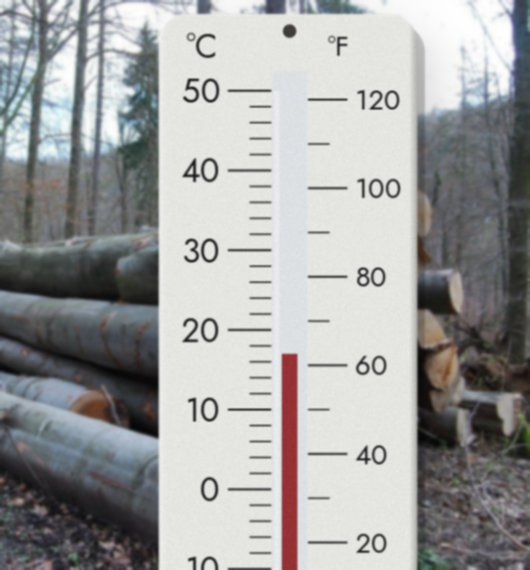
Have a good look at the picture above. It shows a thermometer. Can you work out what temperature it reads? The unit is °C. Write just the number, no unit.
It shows 17
